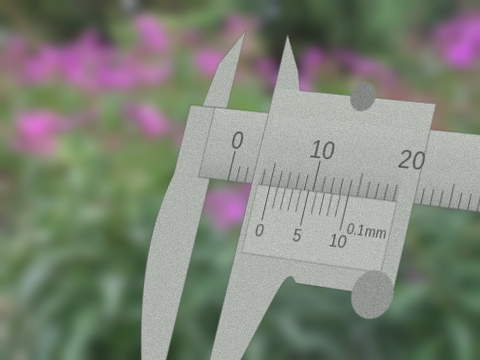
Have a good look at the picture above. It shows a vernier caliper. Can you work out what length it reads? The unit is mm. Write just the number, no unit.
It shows 5.0
